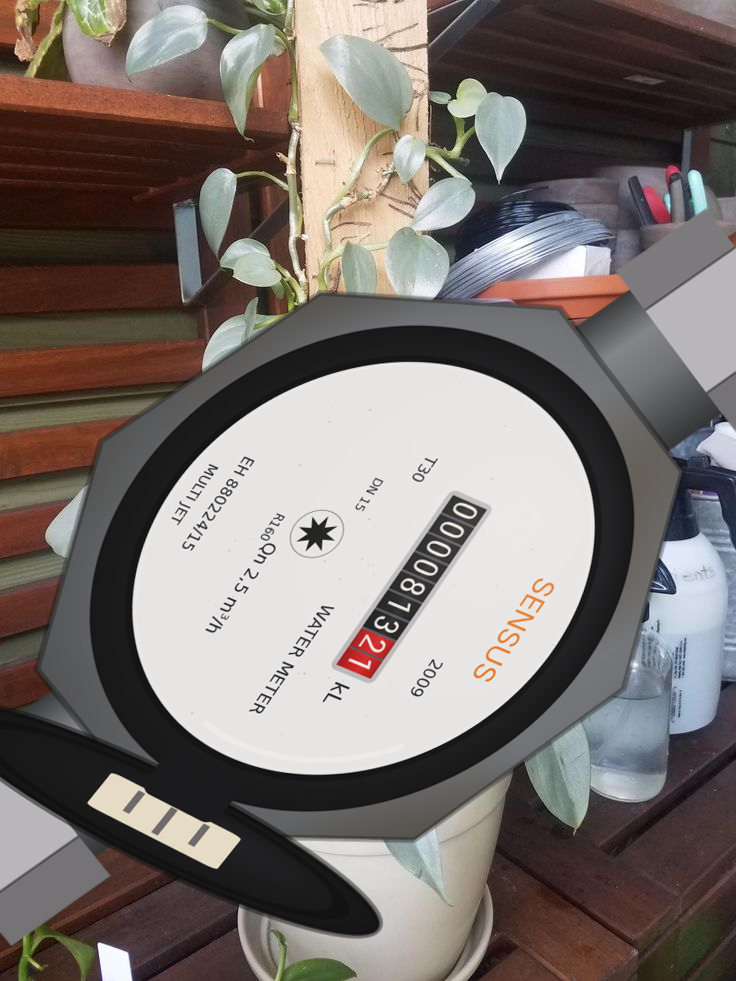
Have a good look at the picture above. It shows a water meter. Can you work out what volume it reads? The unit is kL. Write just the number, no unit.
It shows 813.21
